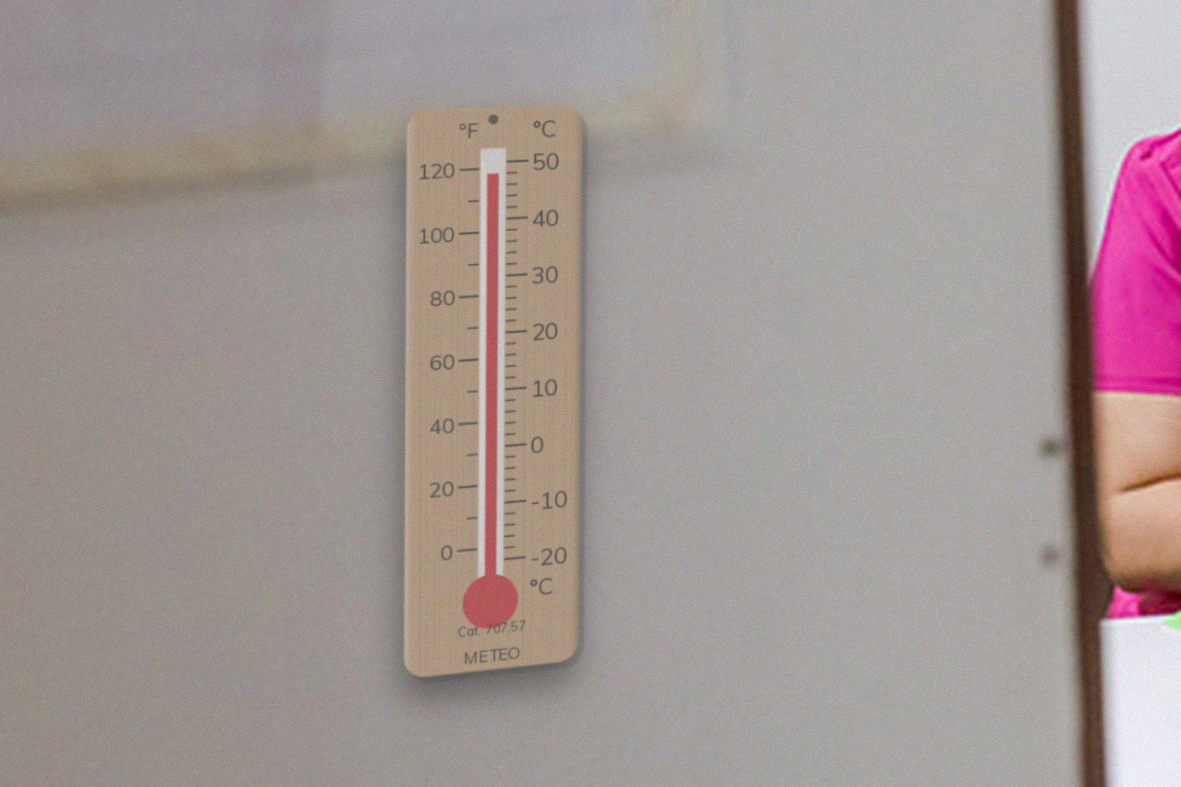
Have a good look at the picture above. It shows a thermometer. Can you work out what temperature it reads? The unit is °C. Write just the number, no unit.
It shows 48
